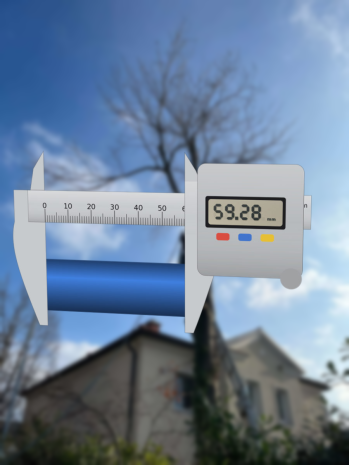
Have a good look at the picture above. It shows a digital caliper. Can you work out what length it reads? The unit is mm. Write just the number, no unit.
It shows 59.28
